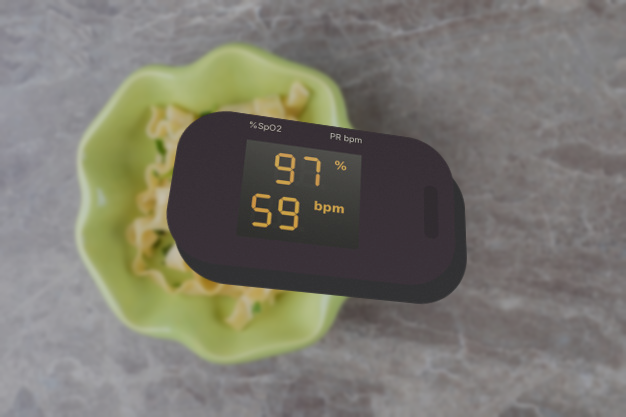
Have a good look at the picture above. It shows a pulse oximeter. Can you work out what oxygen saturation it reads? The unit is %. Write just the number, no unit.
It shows 97
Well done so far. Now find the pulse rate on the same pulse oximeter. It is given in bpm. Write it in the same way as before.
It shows 59
